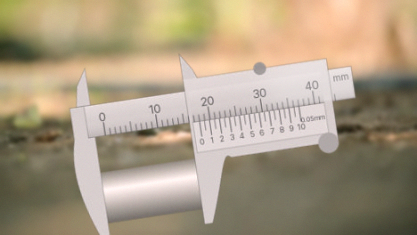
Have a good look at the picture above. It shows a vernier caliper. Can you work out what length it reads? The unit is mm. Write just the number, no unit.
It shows 18.0
